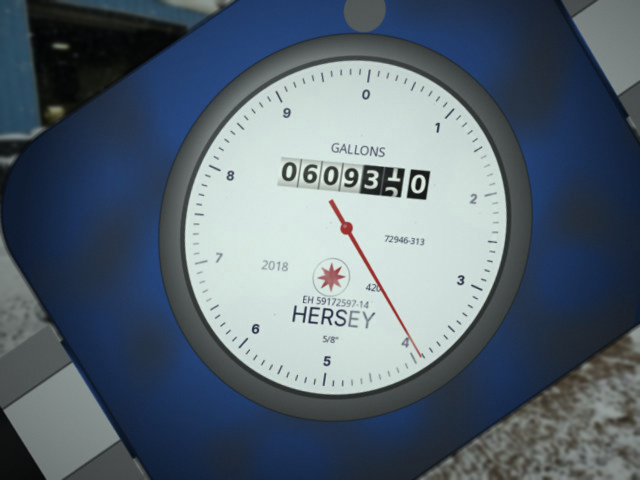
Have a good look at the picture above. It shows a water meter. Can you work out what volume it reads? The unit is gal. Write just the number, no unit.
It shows 609313.9
